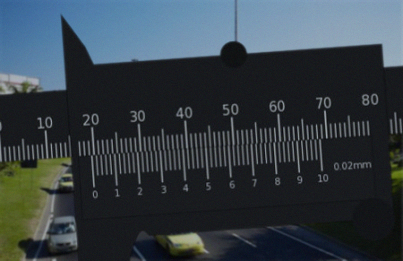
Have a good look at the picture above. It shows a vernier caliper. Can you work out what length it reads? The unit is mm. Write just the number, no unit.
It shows 19.5
